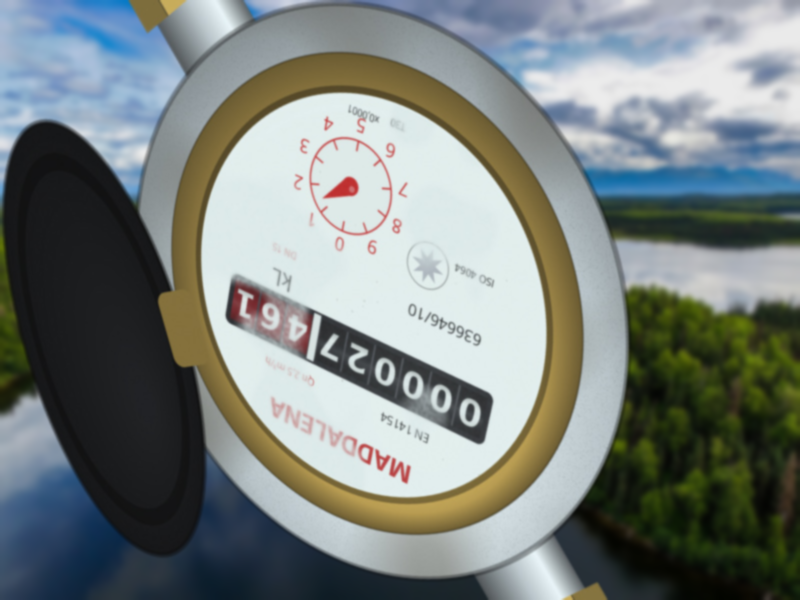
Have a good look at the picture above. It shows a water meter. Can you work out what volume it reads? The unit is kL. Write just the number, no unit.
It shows 27.4611
